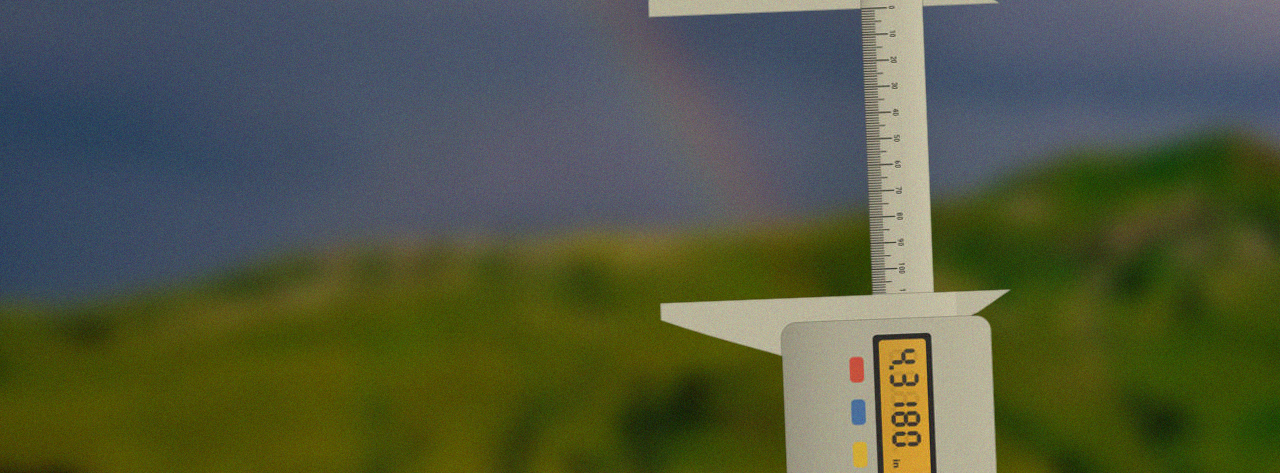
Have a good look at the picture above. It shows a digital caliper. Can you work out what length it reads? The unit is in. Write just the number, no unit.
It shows 4.3180
